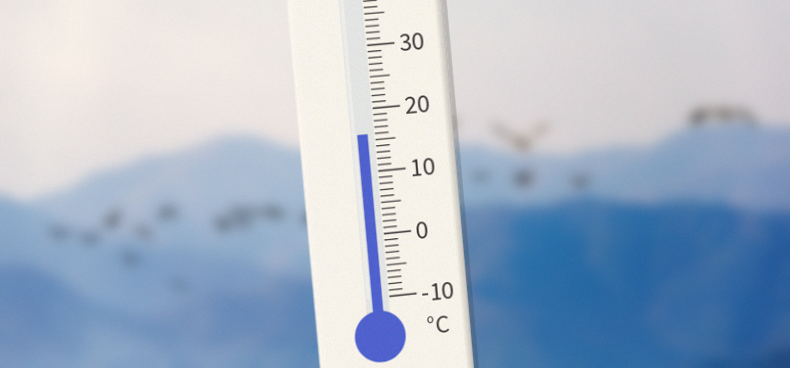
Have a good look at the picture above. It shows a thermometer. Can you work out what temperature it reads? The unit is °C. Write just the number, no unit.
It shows 16
